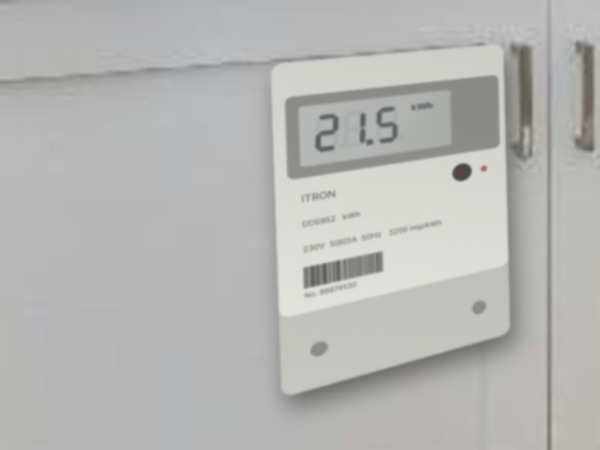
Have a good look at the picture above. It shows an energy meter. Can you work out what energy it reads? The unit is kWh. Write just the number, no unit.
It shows 21.5
